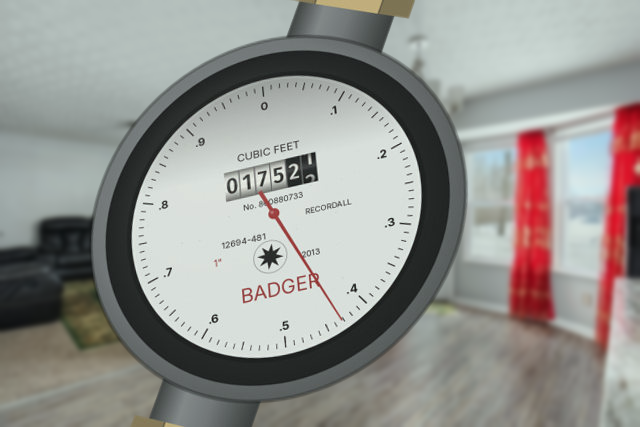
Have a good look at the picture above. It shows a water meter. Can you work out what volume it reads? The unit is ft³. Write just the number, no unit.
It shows 17521.43
